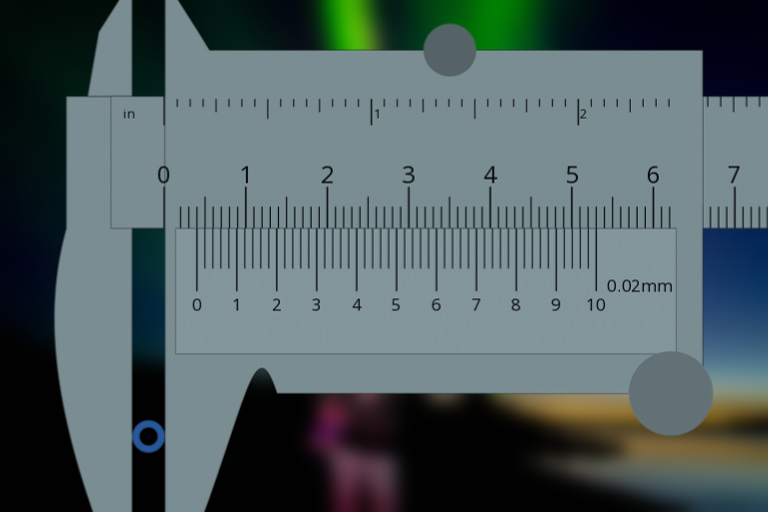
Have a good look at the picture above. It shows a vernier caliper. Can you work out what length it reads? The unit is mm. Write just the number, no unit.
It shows 4.0
